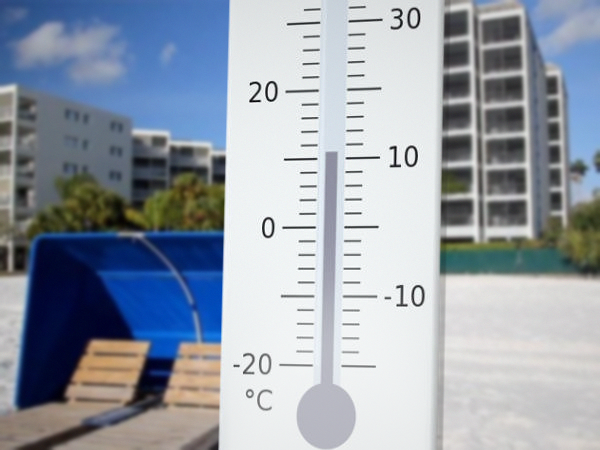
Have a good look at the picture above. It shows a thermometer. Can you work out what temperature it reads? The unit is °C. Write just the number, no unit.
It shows 11
